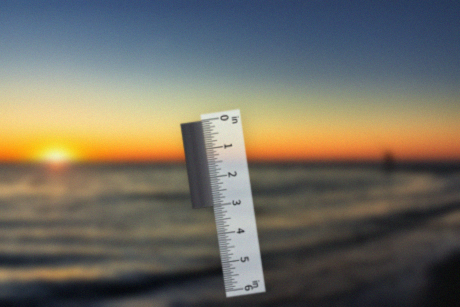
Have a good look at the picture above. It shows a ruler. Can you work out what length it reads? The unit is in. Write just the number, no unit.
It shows 3
